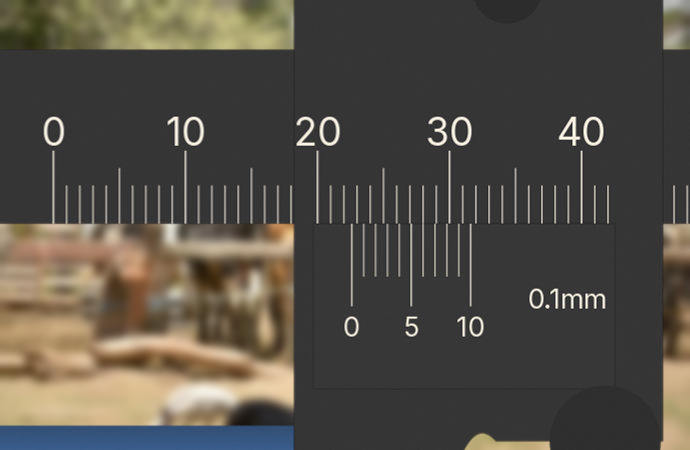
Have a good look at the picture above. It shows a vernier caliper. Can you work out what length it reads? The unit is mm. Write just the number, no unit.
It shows 22.6
